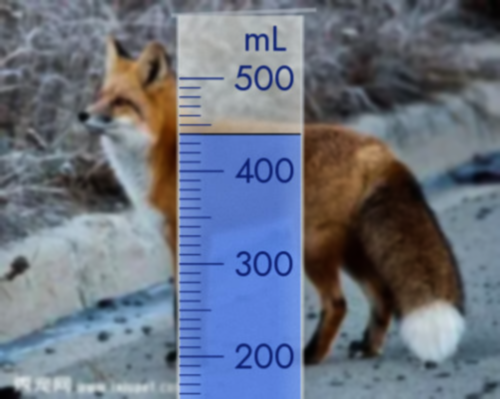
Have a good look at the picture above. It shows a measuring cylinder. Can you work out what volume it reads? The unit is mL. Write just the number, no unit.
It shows 440
